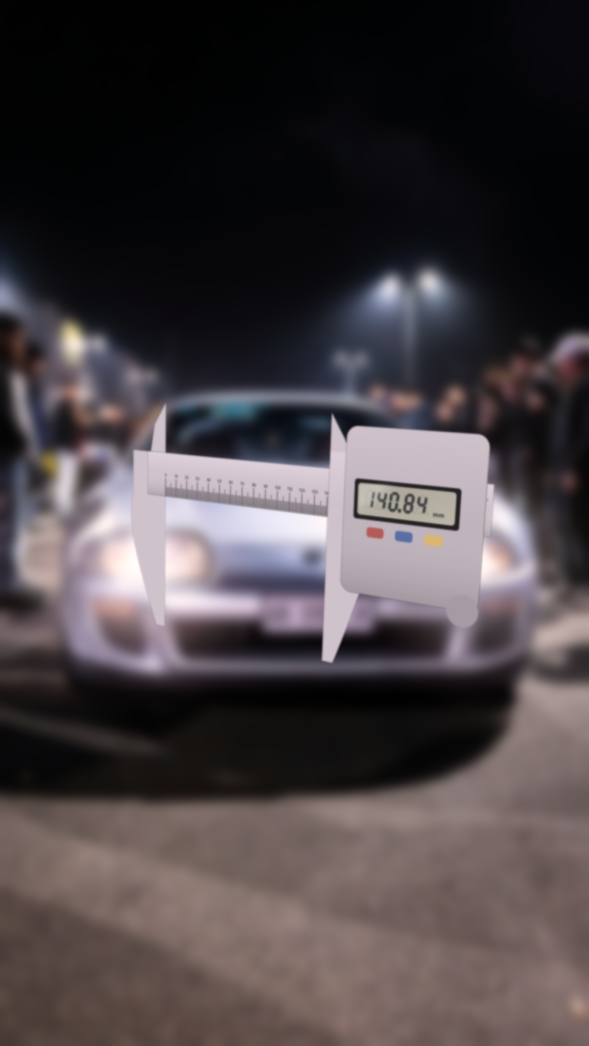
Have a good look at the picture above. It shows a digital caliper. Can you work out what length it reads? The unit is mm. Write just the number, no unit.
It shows 140.84
